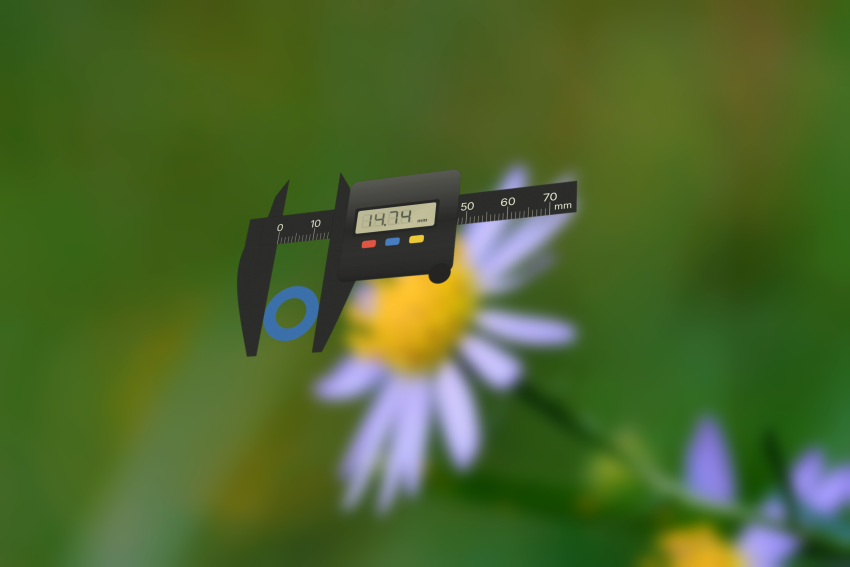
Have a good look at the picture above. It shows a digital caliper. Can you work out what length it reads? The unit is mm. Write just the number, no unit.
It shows 14.74
